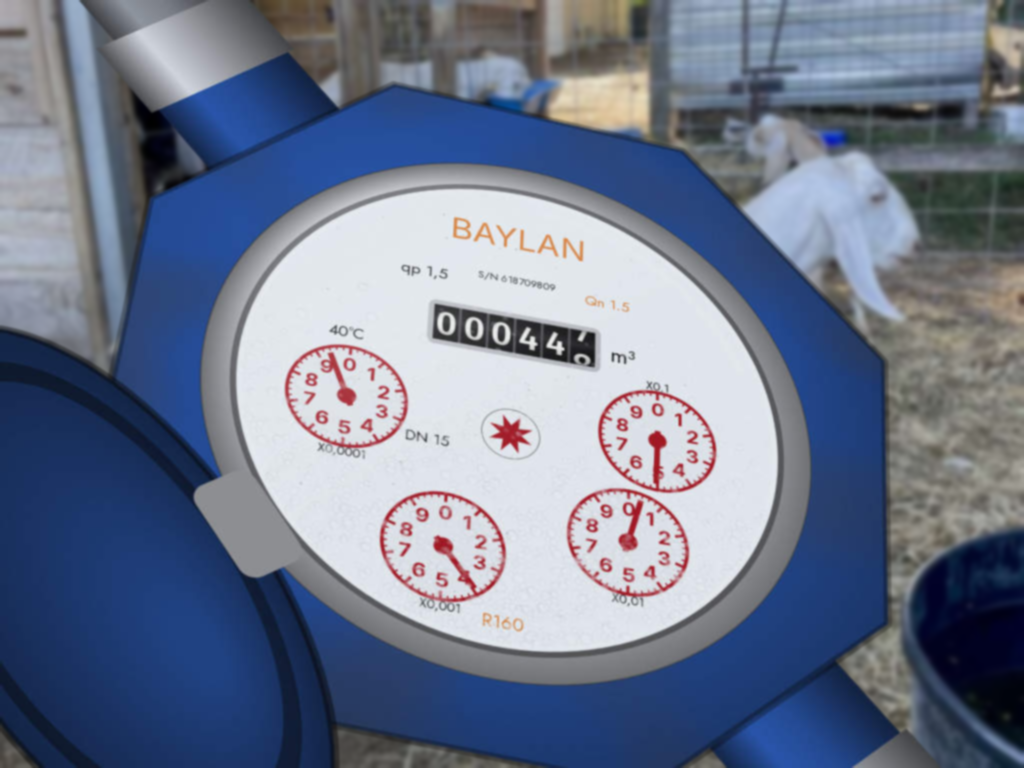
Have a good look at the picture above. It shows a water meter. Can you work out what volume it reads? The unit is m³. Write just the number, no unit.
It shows 447.5039
